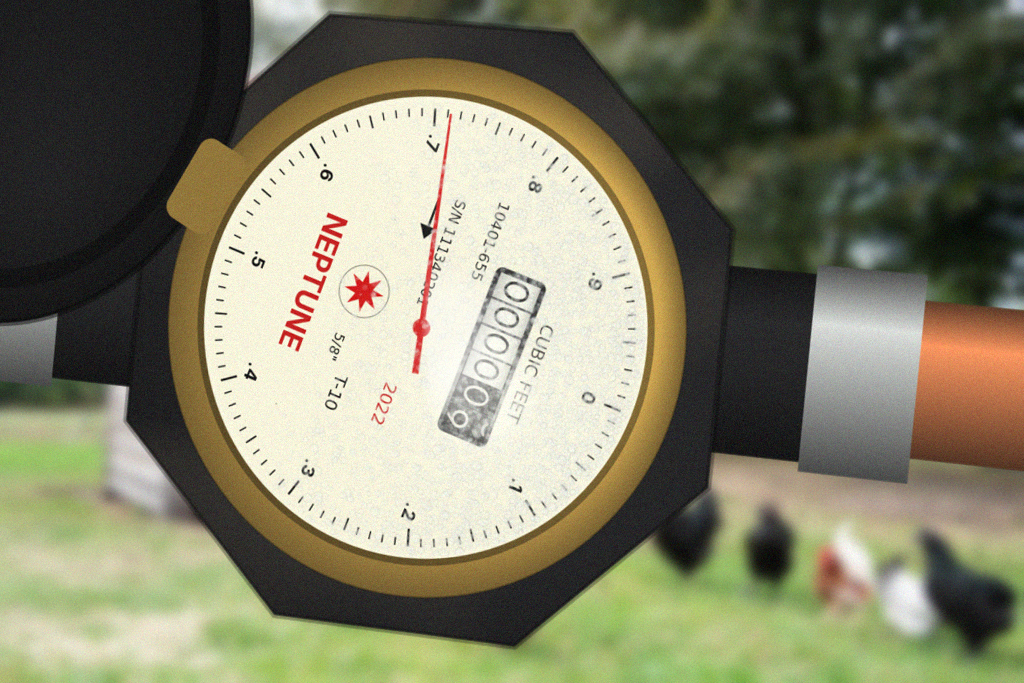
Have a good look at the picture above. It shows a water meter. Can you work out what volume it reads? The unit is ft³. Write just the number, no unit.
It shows 8.71
